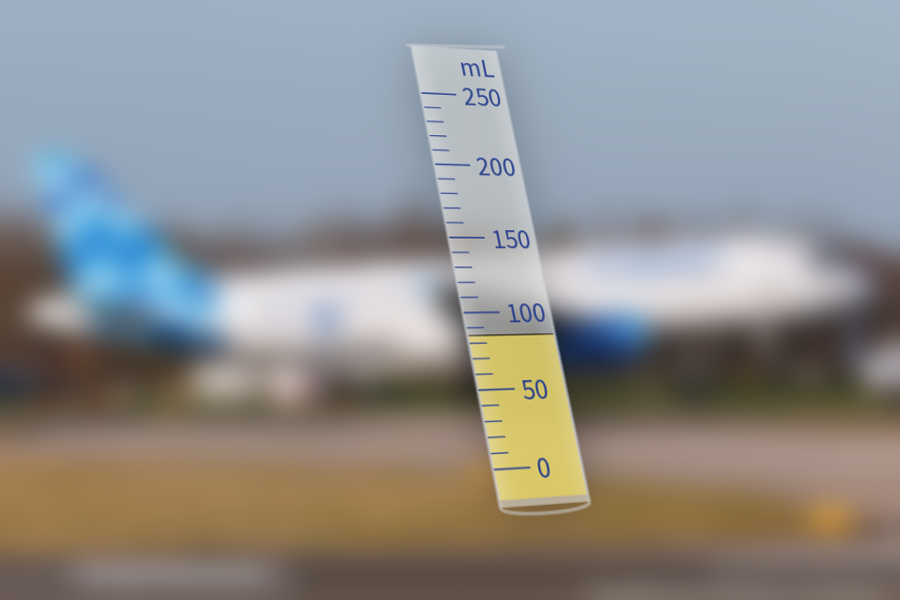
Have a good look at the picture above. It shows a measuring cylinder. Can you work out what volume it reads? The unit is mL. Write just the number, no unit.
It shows 85
